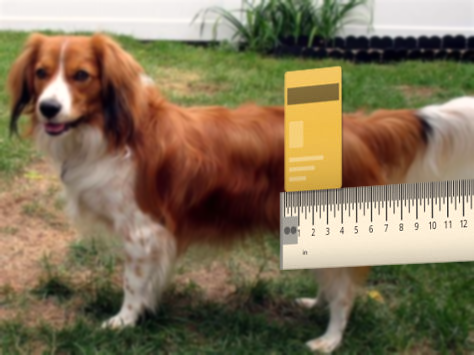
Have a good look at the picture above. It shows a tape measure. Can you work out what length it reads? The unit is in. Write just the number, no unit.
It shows 4
